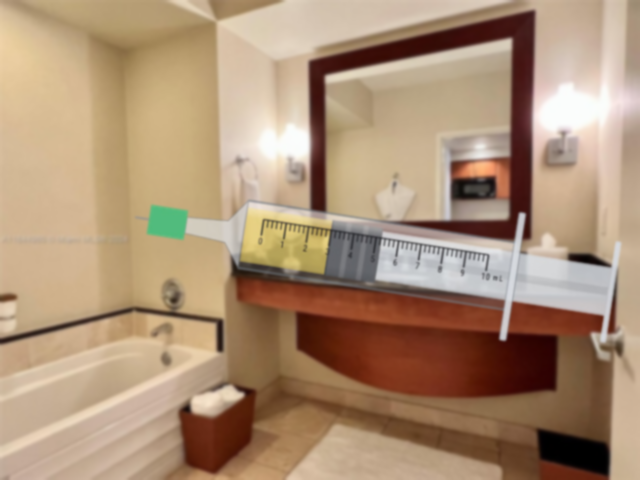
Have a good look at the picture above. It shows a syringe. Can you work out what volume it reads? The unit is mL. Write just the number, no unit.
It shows 3
